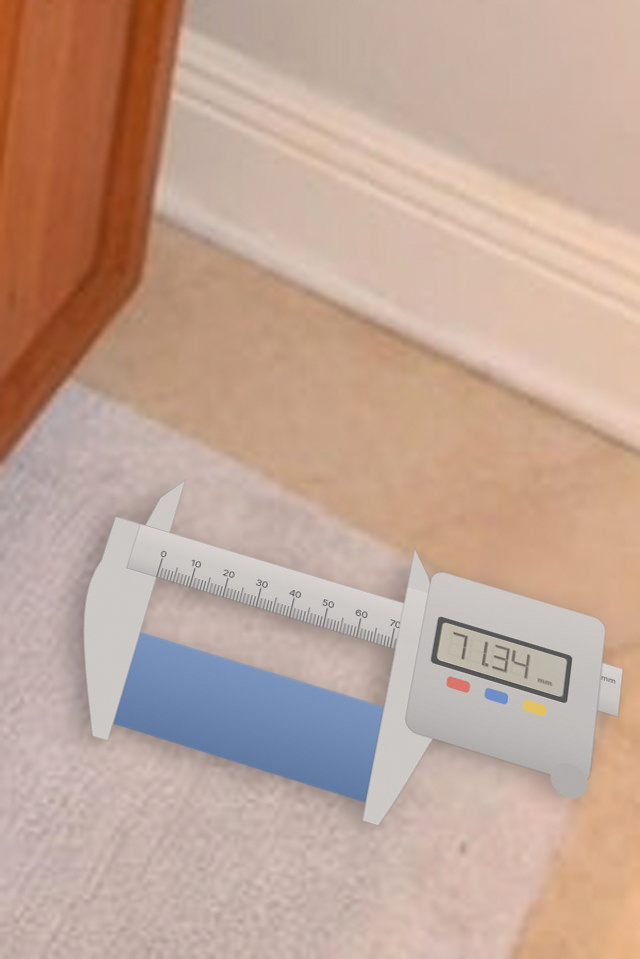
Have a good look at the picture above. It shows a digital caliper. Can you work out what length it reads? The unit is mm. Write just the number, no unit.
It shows 71.34
